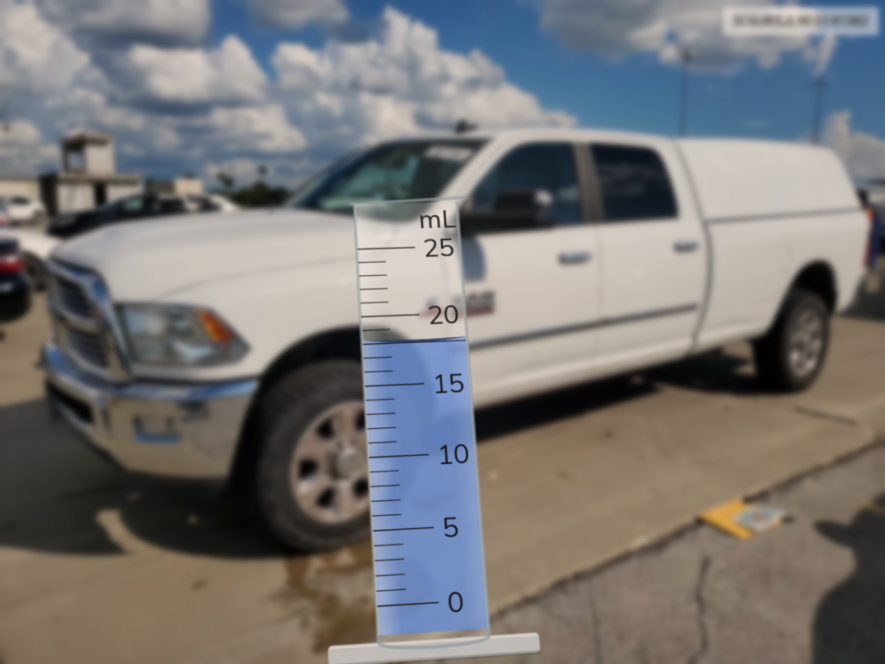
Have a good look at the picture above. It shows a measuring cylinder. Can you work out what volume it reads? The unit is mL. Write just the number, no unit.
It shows 18
